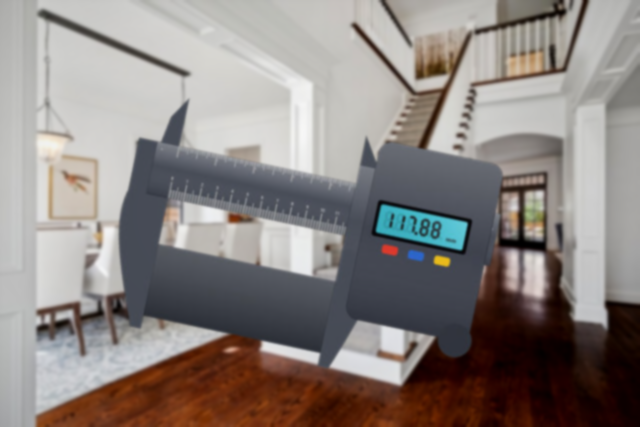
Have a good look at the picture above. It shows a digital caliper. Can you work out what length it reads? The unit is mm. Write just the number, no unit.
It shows 117.88
